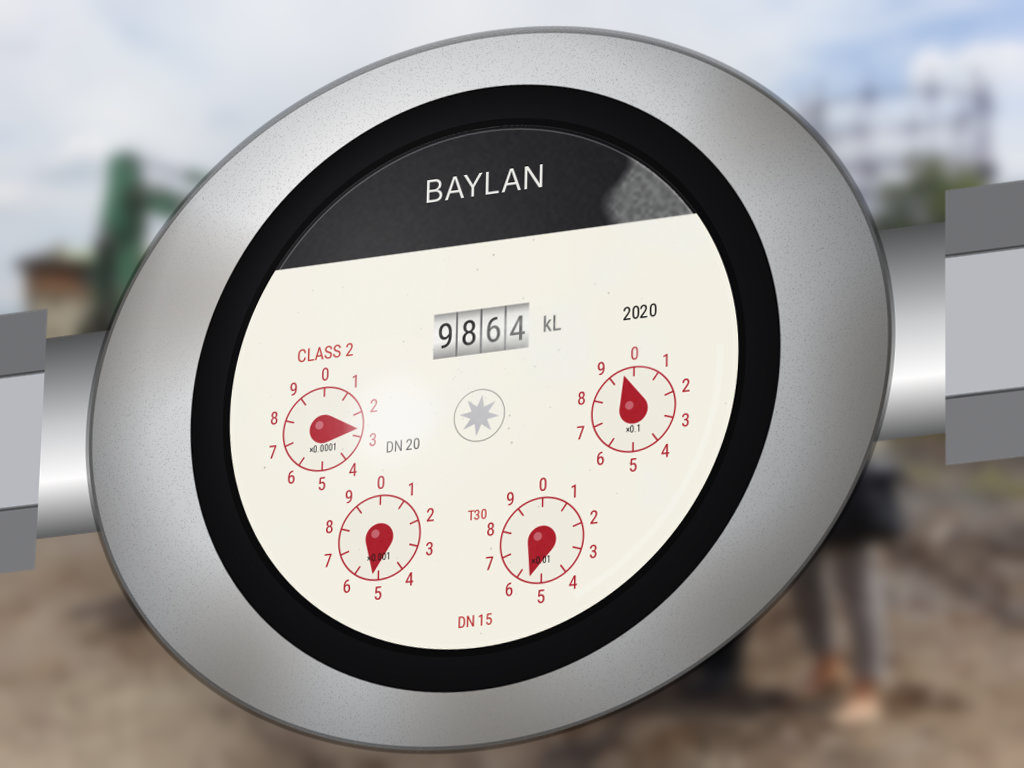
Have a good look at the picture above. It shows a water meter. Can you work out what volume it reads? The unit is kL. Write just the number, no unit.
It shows 9863.9552
